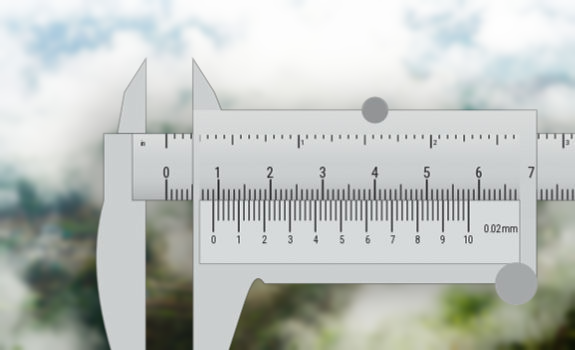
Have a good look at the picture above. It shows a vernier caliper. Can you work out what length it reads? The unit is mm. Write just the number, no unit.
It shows 9.0
